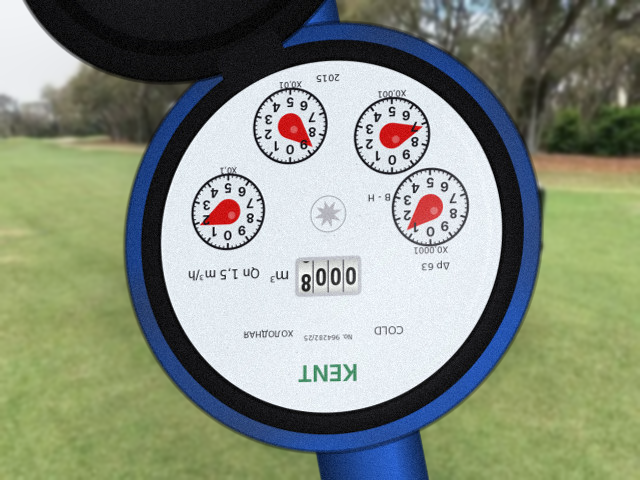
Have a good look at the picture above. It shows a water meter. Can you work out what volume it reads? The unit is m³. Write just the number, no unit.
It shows 8.1871
